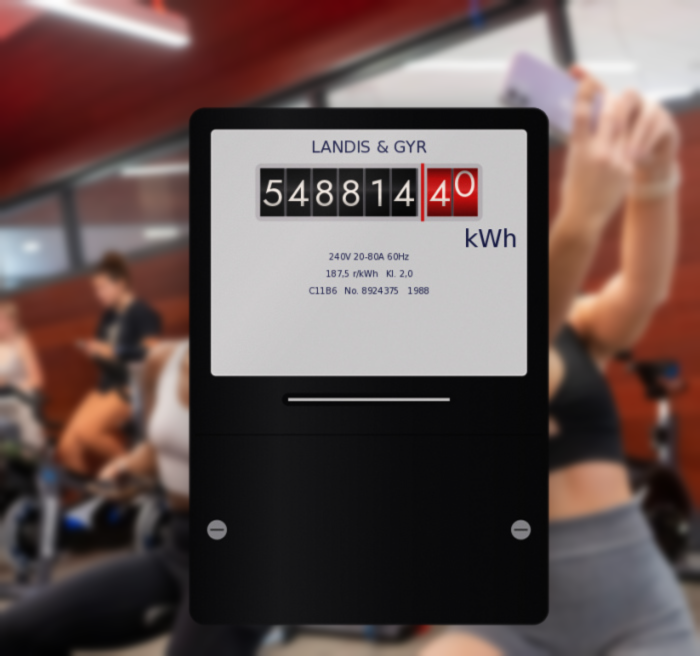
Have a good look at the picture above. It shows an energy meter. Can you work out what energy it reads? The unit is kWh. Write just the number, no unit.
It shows 548814.40
